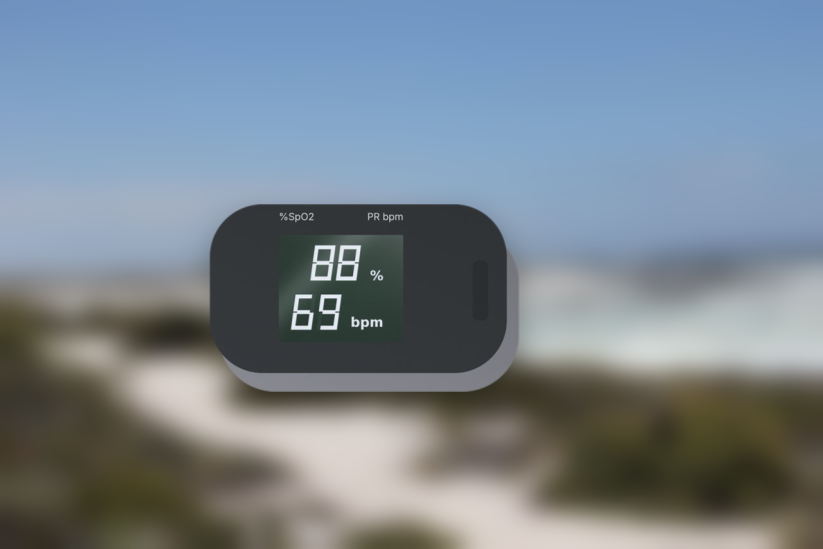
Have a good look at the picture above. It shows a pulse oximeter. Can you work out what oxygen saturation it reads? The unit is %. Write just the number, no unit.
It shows 88
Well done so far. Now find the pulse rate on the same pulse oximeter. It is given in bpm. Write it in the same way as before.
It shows 69
